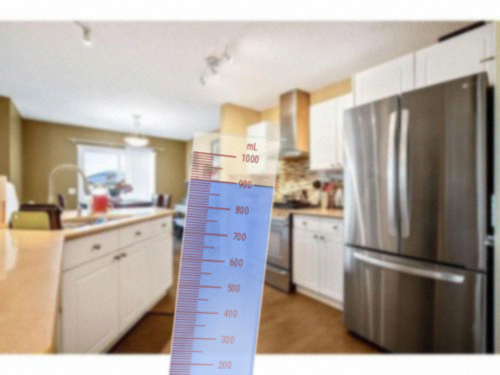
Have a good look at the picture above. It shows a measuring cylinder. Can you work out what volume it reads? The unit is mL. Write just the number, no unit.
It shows 900
